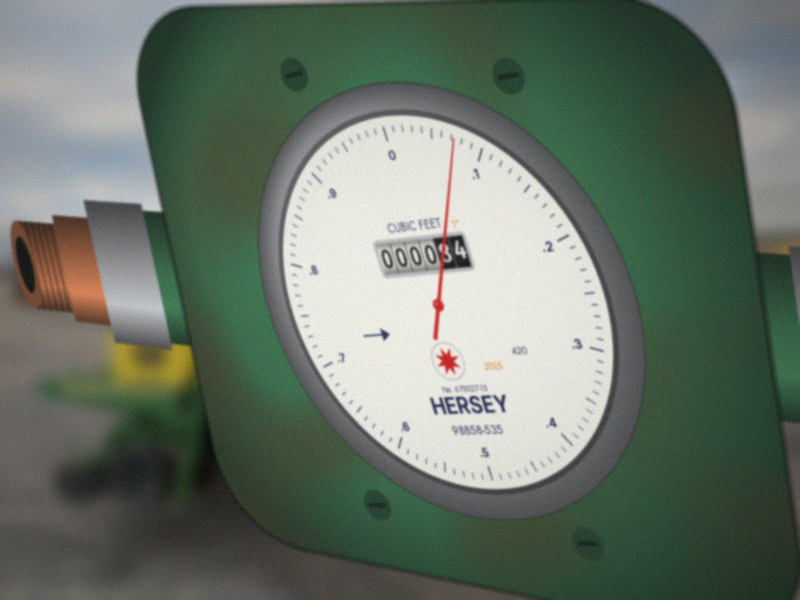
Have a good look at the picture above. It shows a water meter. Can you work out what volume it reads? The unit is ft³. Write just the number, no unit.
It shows 84.07
